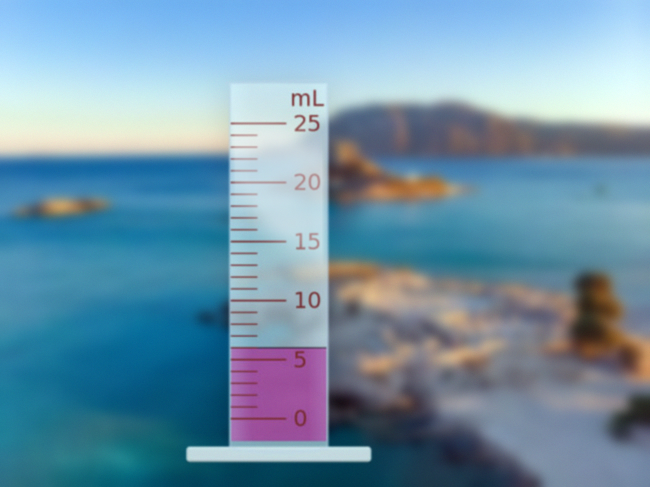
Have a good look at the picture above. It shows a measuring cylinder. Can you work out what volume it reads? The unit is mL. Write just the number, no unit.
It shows 6
